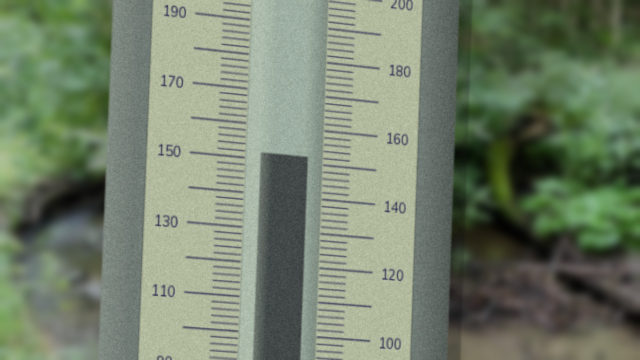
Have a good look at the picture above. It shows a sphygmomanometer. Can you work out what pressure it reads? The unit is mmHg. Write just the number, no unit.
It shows 152
